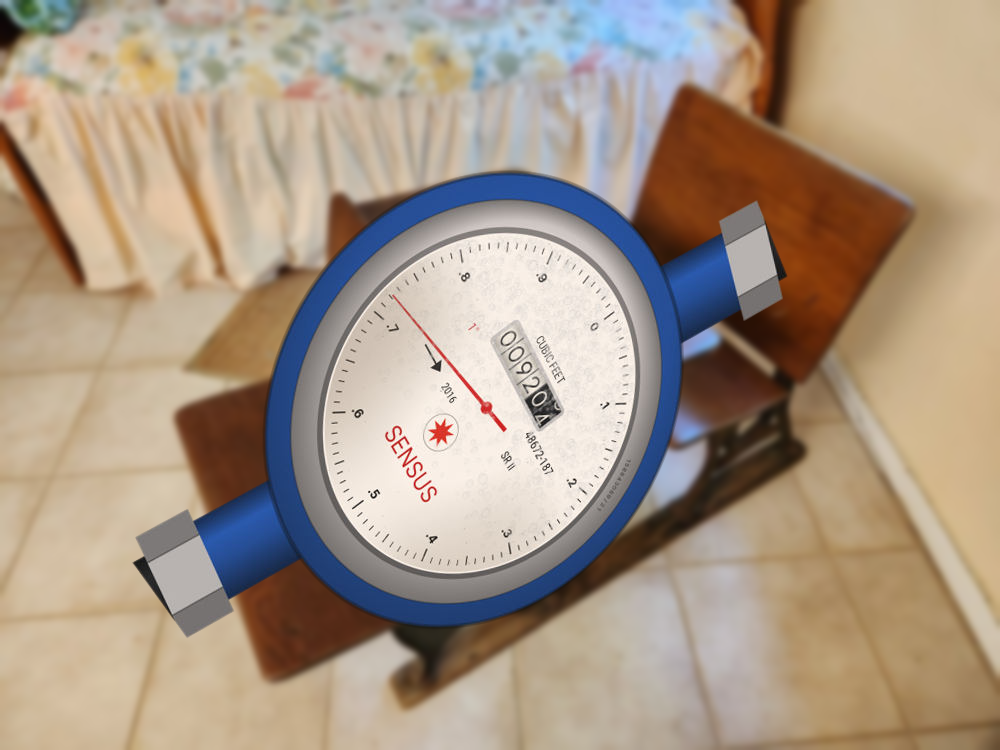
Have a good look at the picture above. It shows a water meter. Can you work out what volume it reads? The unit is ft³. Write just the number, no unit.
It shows 9203.72
